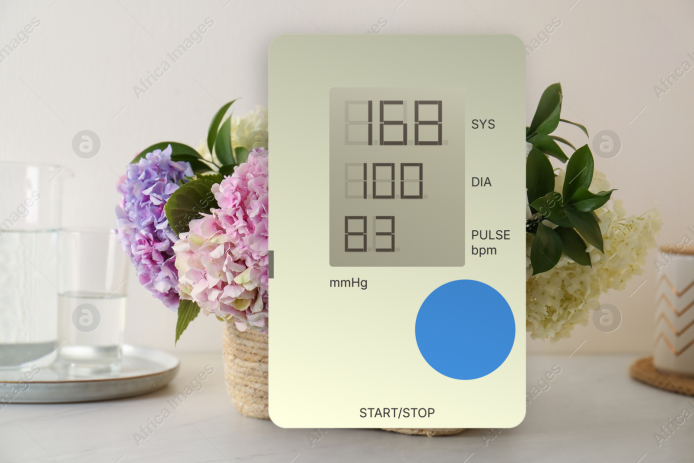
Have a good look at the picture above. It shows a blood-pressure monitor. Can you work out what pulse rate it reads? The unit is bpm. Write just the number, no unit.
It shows 83
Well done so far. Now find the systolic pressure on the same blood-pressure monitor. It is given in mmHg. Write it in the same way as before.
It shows 168
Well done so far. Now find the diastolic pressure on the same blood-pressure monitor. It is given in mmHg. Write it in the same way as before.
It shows 100
